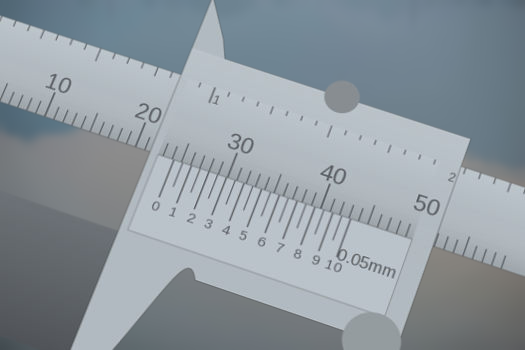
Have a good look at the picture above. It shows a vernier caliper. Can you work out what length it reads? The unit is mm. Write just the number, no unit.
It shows 24.2
